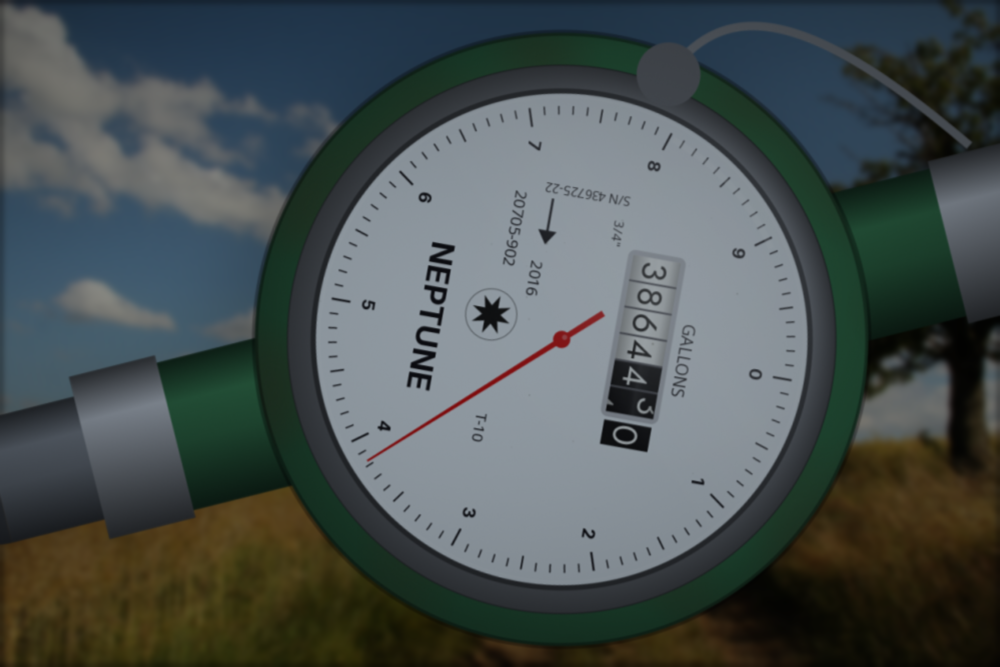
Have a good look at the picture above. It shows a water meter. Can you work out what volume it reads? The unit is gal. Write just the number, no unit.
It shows 3864433.8
